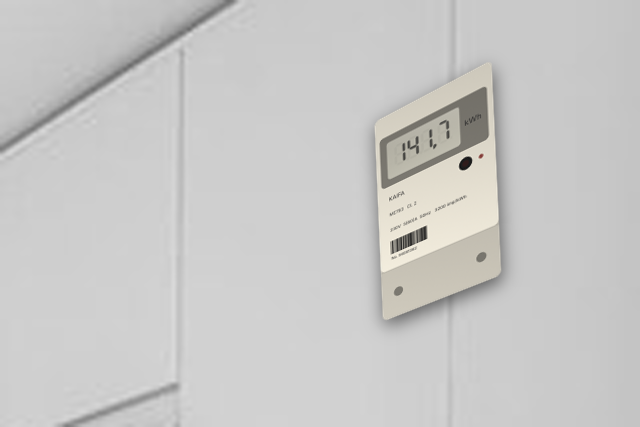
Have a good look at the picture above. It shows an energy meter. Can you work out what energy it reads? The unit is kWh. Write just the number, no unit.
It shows 141.7
